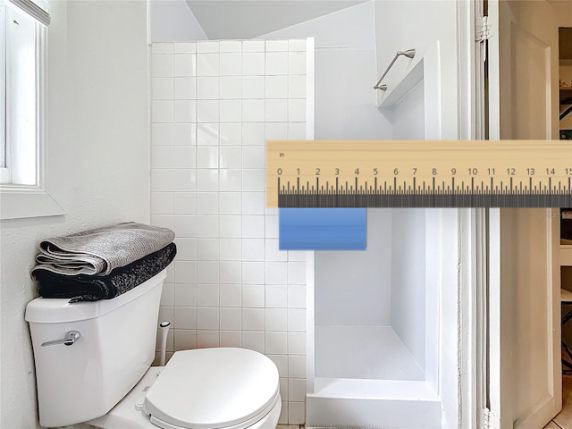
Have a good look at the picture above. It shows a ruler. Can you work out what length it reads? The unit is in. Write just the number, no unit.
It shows 4.5
